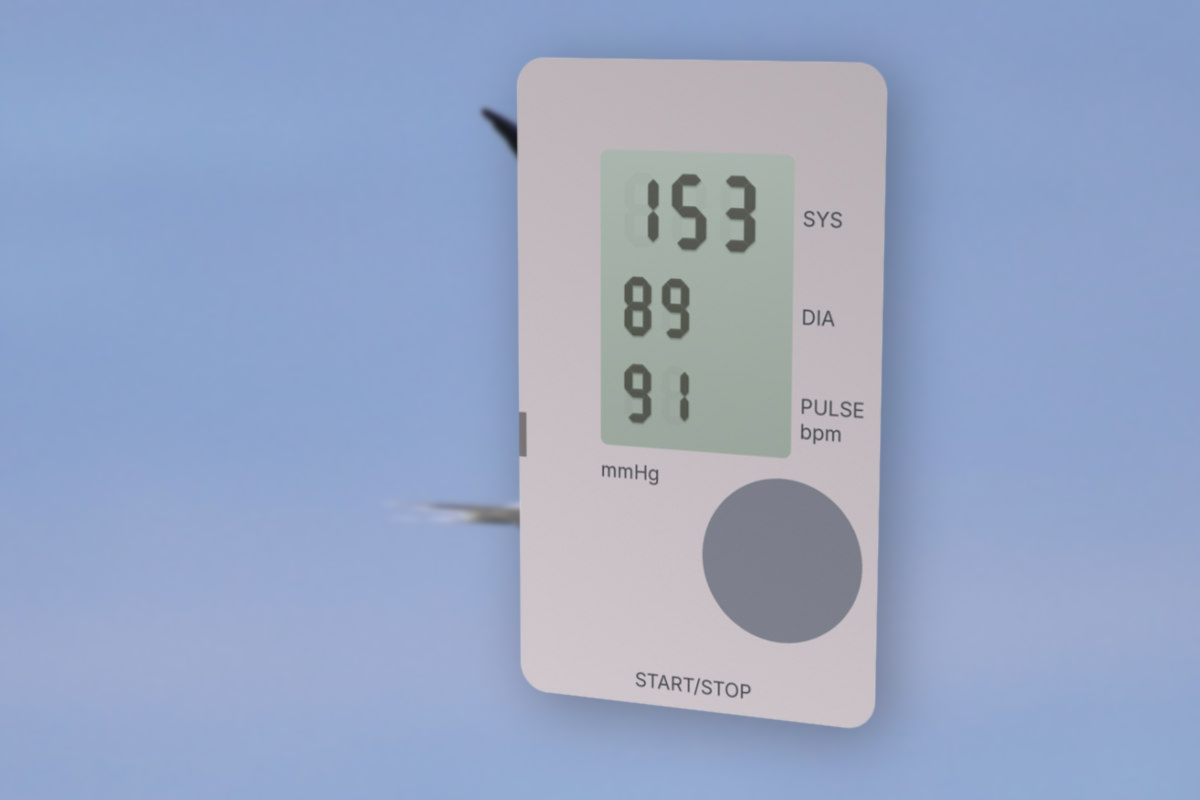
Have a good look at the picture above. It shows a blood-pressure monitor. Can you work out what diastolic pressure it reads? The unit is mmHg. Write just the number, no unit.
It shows 89
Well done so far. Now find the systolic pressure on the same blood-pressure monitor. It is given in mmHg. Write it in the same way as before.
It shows 153
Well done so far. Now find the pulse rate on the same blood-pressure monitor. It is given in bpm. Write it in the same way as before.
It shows 91
